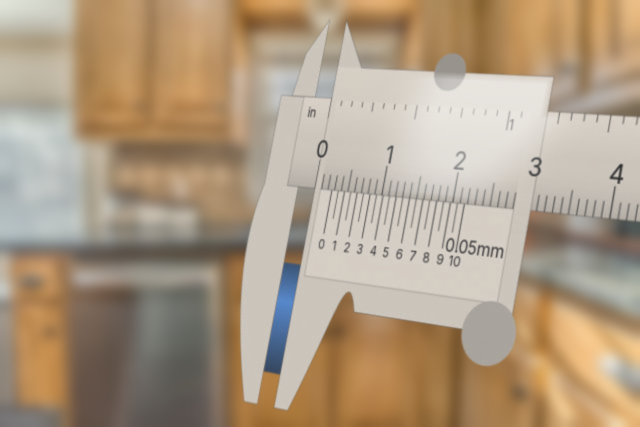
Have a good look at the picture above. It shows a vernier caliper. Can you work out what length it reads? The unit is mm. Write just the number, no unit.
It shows 2.6
